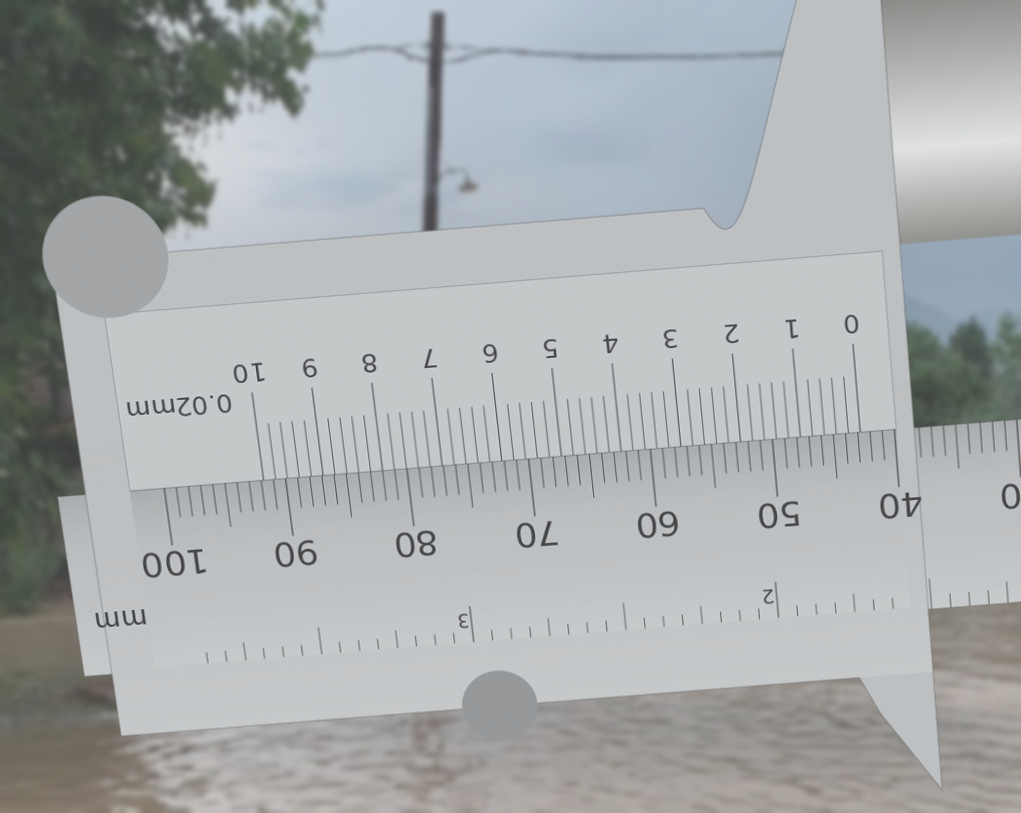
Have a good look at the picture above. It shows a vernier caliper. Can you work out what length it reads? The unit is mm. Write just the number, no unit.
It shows 42.8
